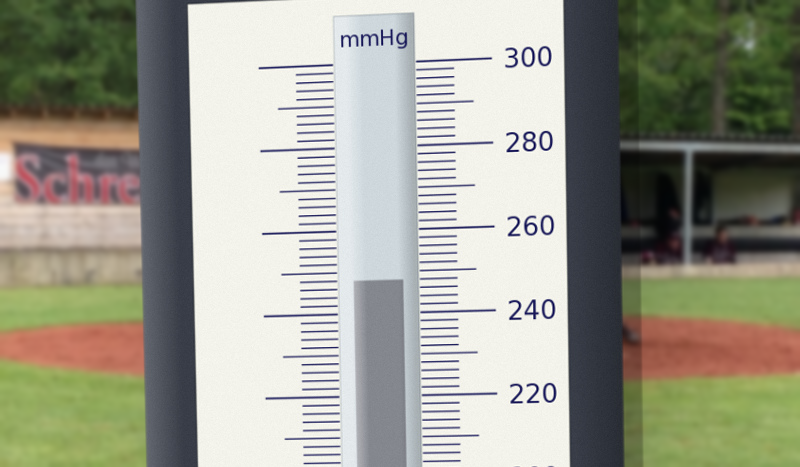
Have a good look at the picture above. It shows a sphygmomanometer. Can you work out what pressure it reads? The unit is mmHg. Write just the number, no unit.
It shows 248
